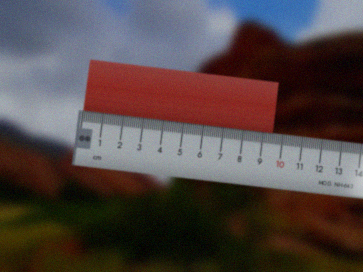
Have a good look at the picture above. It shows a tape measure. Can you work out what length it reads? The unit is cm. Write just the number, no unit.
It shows 9.5
